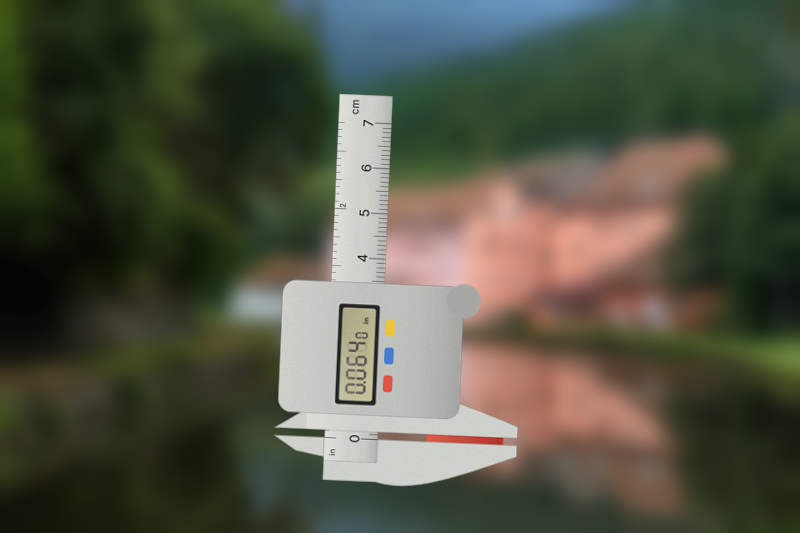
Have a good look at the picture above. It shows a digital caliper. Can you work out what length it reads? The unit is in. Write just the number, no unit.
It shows 0.0640
